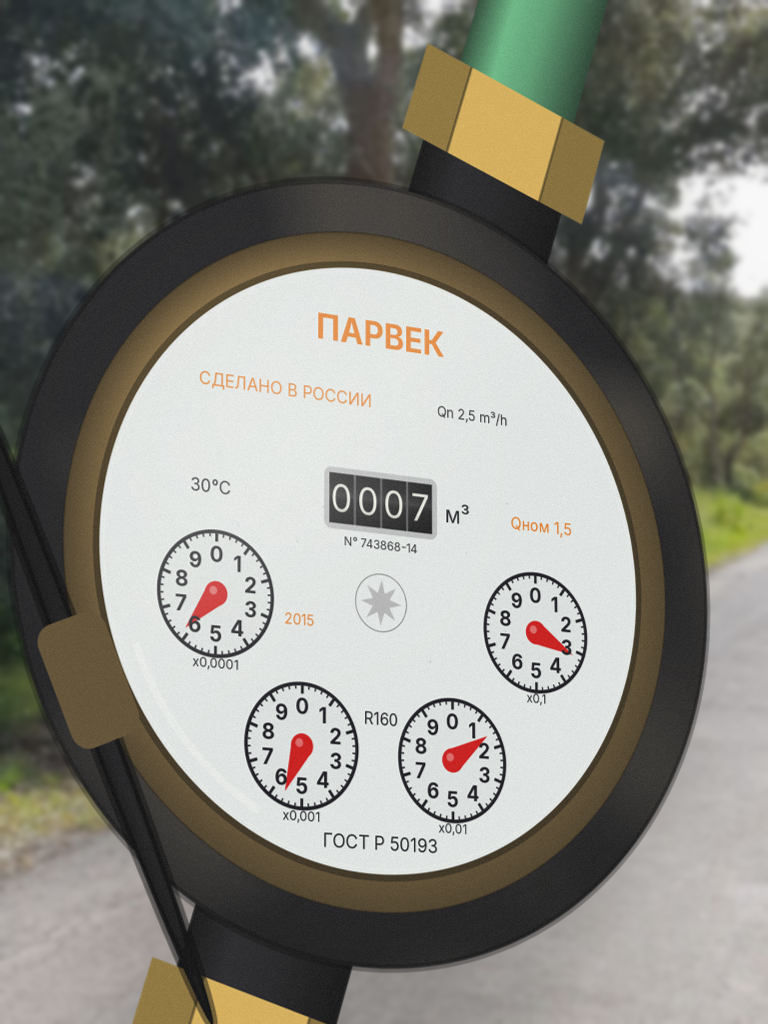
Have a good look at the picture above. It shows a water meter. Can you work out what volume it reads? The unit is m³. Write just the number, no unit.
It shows 7.3156
